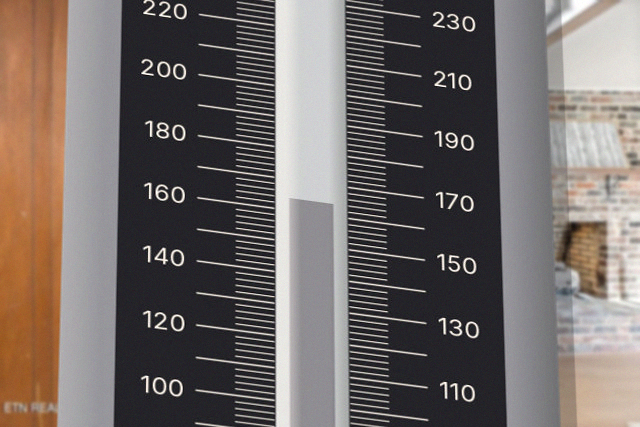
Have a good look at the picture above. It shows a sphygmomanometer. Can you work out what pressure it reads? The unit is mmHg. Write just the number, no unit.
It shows 164
